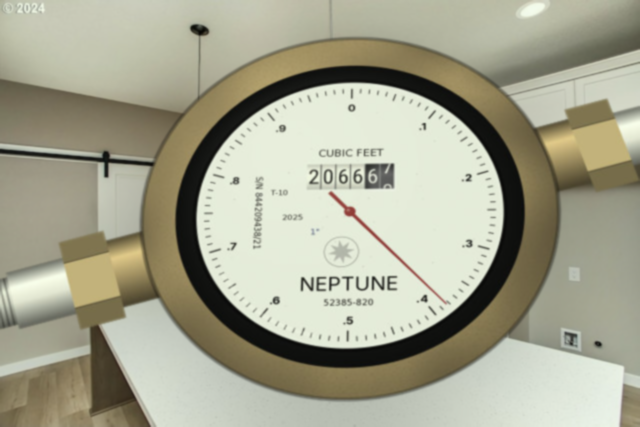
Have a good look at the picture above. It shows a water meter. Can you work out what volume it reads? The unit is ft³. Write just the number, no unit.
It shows 206667.38
